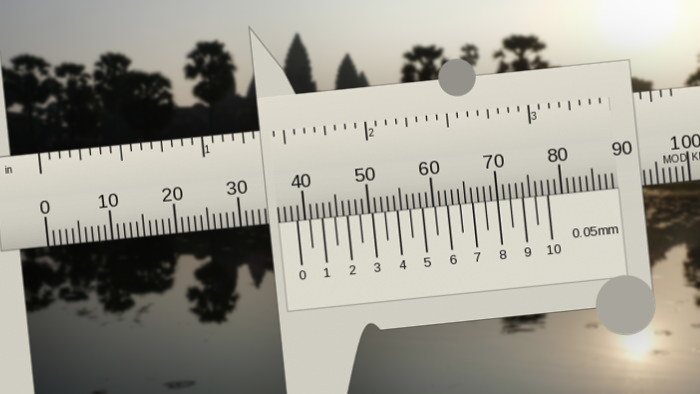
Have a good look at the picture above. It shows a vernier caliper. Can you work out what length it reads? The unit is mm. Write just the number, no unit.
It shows 38.8
